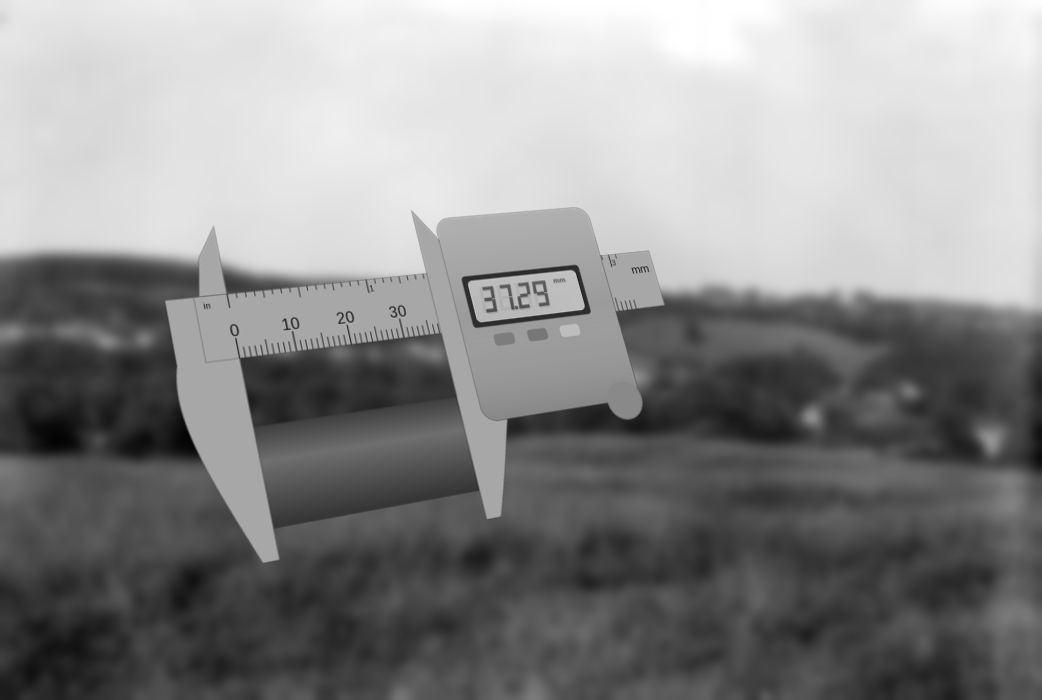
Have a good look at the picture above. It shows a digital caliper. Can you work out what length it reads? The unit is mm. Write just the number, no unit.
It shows 37.29
